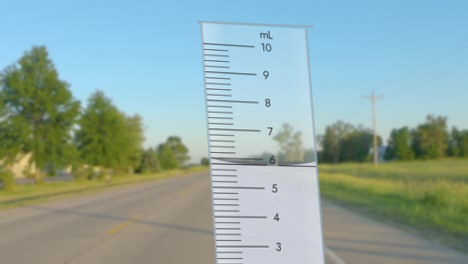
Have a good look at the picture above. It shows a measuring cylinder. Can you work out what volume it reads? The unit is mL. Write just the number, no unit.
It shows 5.8
